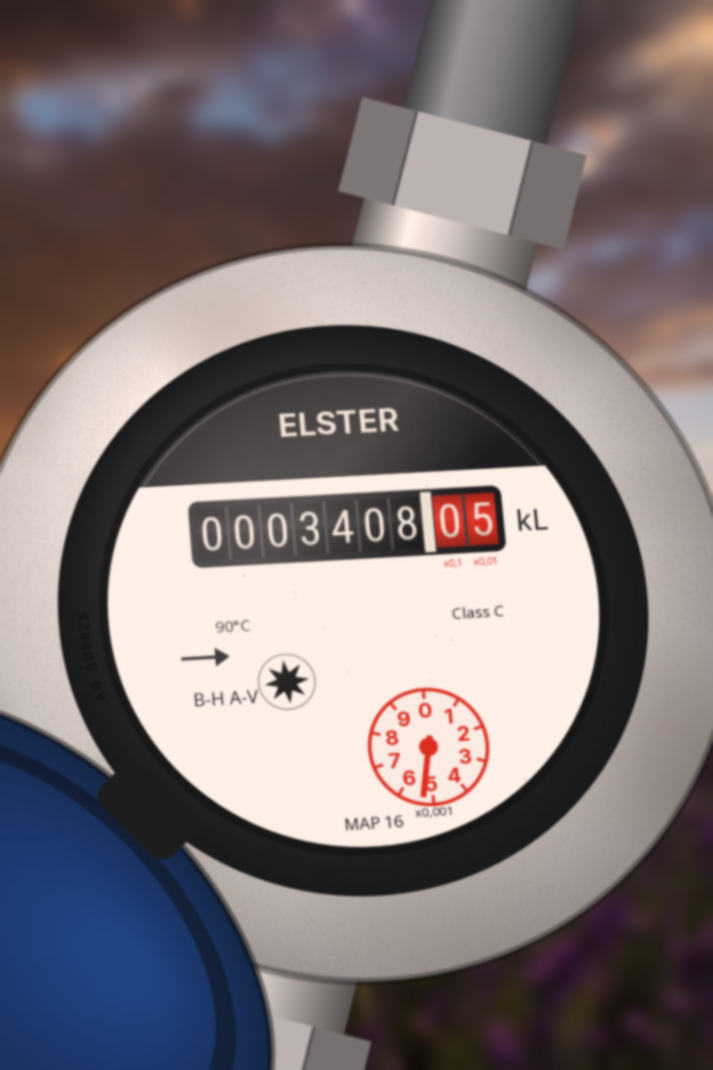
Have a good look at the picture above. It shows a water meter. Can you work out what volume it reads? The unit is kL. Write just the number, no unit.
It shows 3408.055
